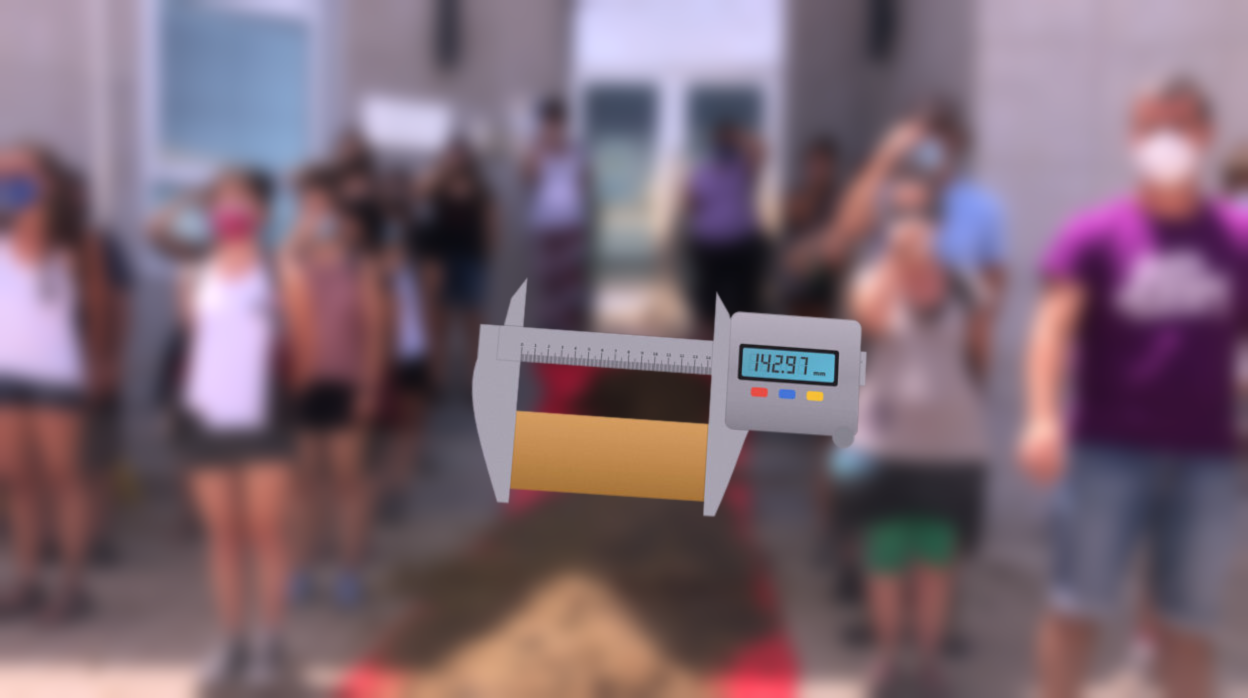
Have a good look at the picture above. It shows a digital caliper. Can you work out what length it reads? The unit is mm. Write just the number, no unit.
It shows 142.97
